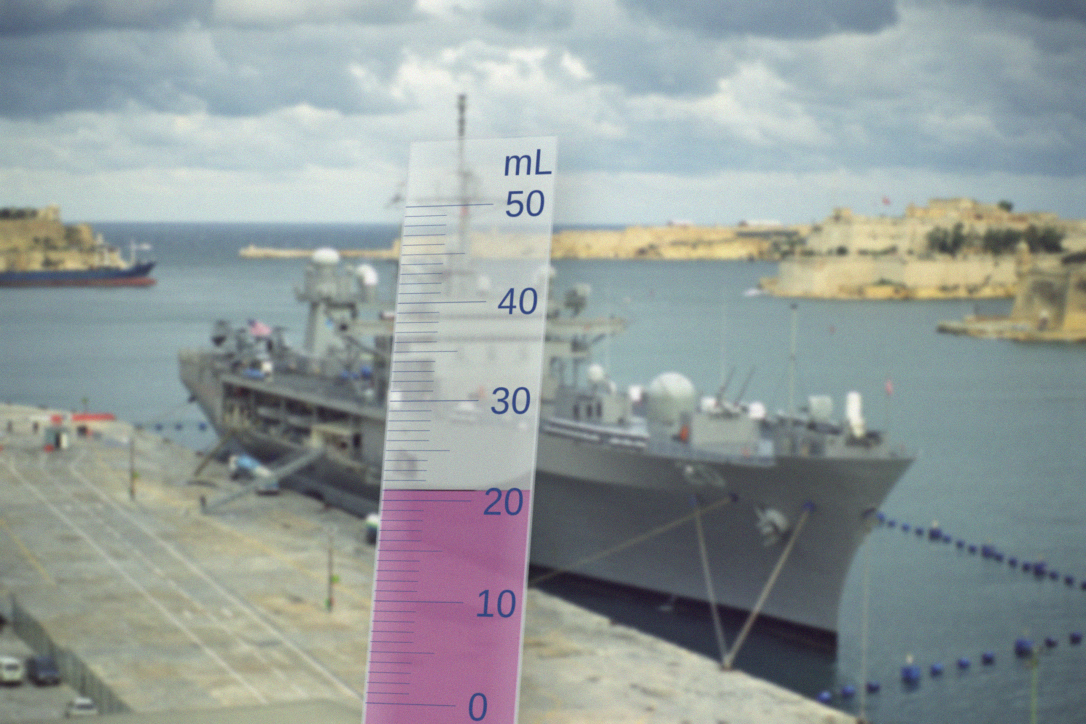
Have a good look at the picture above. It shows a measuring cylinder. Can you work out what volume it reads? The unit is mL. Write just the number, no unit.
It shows 21
